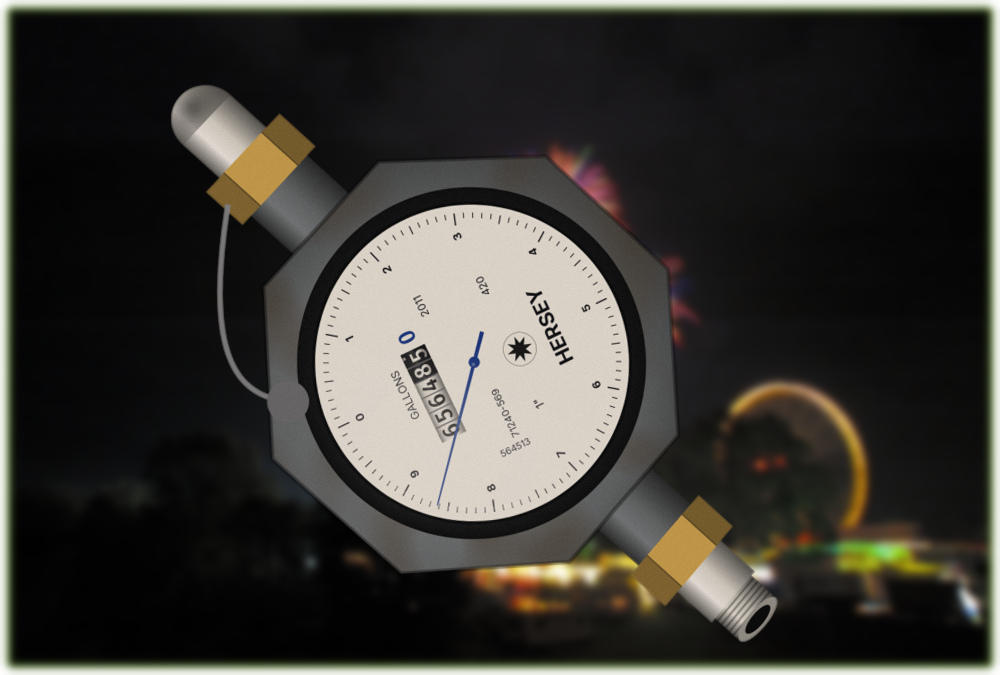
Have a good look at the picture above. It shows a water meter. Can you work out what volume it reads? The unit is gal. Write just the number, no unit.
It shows 6564848.6
